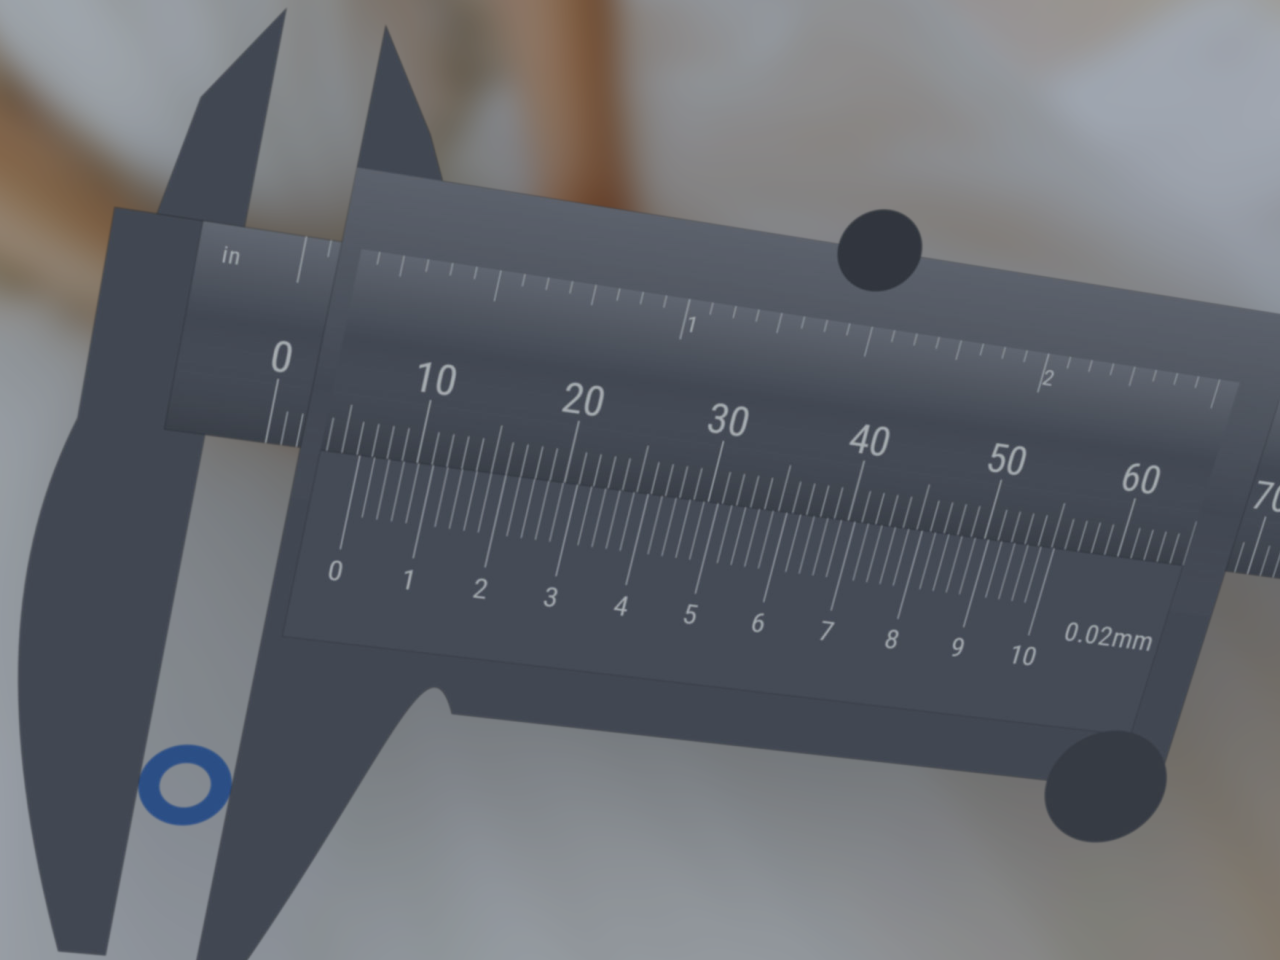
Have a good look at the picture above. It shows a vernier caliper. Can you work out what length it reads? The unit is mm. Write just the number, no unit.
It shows 6.2
